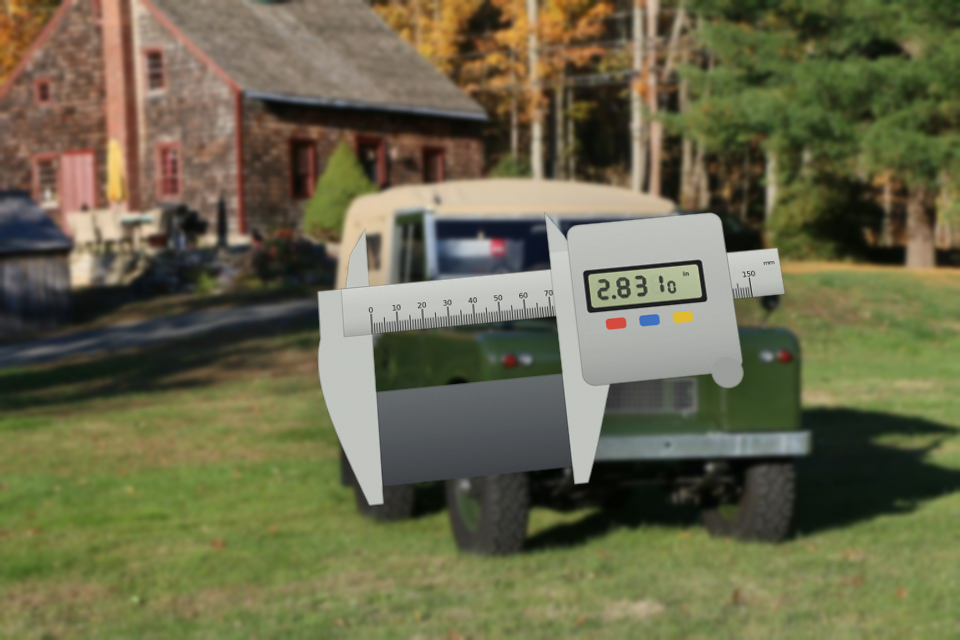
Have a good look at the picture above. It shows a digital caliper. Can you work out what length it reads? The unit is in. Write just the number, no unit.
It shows 2.8310
